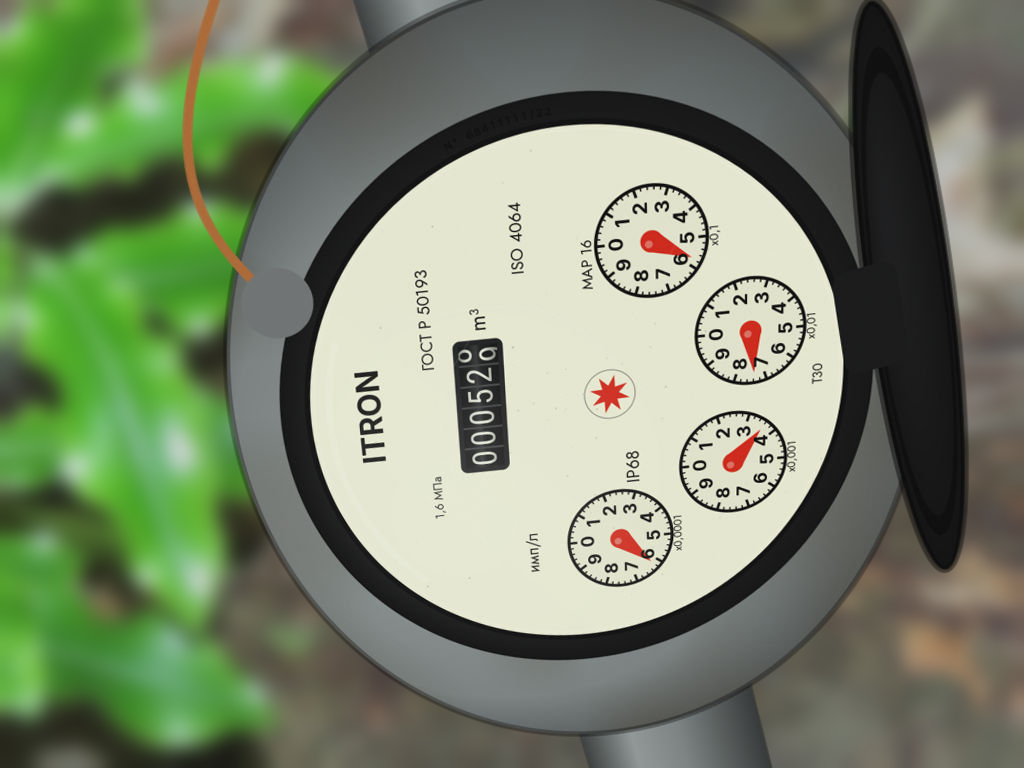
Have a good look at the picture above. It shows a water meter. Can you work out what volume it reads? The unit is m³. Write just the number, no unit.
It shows 528.5736
